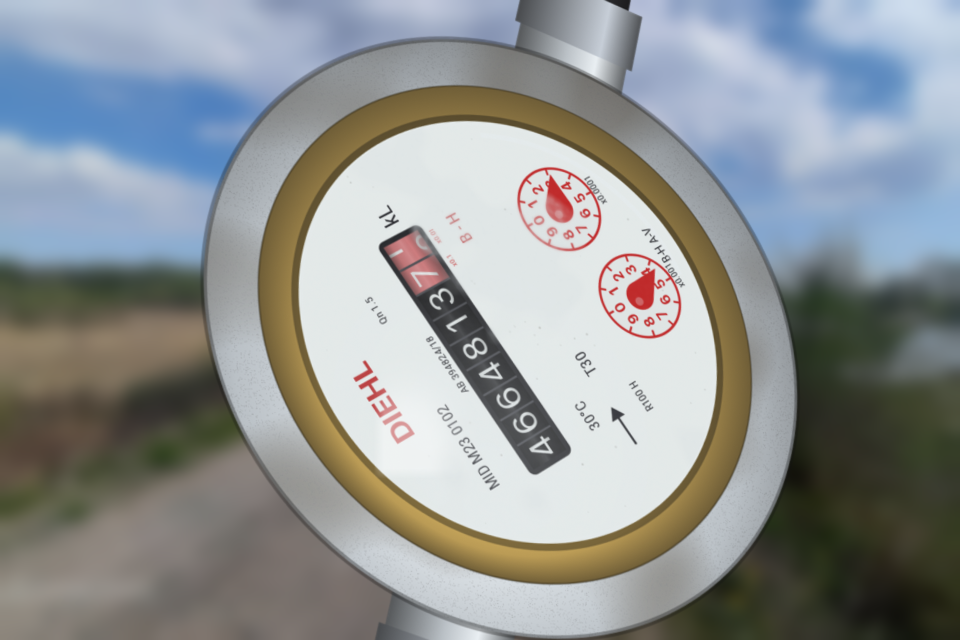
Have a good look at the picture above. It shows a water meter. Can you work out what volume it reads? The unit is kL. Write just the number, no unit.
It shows 4664813.7143
